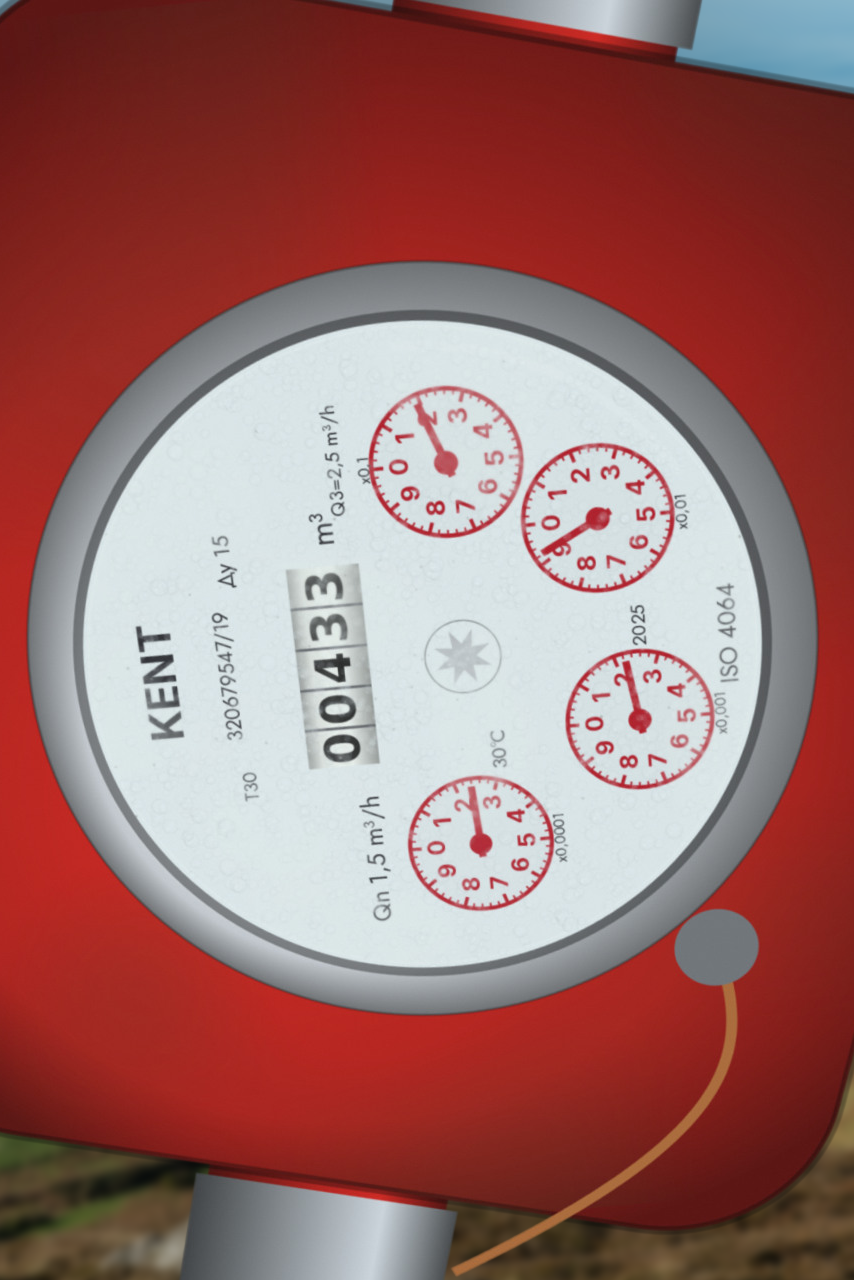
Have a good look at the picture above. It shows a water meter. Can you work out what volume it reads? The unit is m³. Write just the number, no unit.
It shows 433.1922
